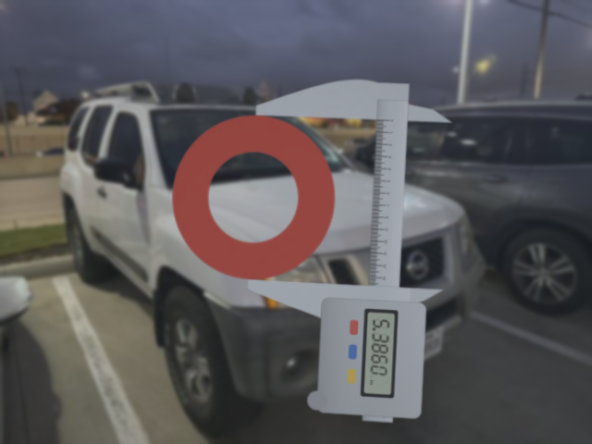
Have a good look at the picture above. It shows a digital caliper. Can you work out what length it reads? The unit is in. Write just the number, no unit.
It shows 5.3860
